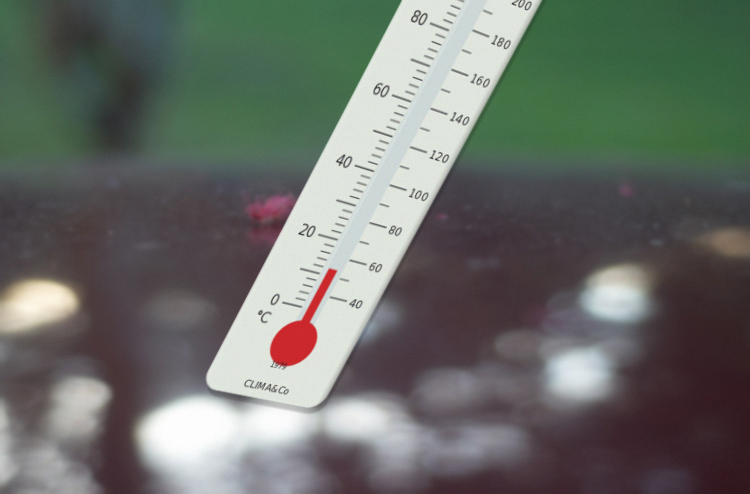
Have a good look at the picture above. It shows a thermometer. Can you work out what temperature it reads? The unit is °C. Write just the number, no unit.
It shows 12
